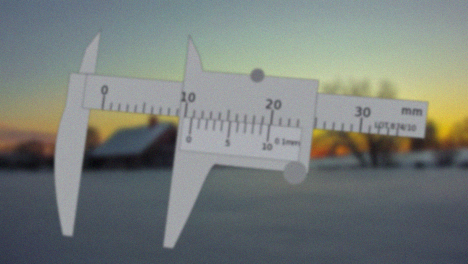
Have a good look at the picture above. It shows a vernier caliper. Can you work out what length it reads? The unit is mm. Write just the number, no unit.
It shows 10.8
